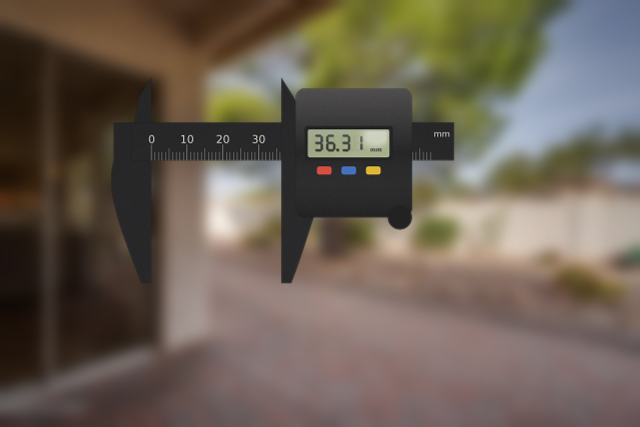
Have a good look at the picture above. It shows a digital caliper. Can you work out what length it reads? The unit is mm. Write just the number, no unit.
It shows 36.31
